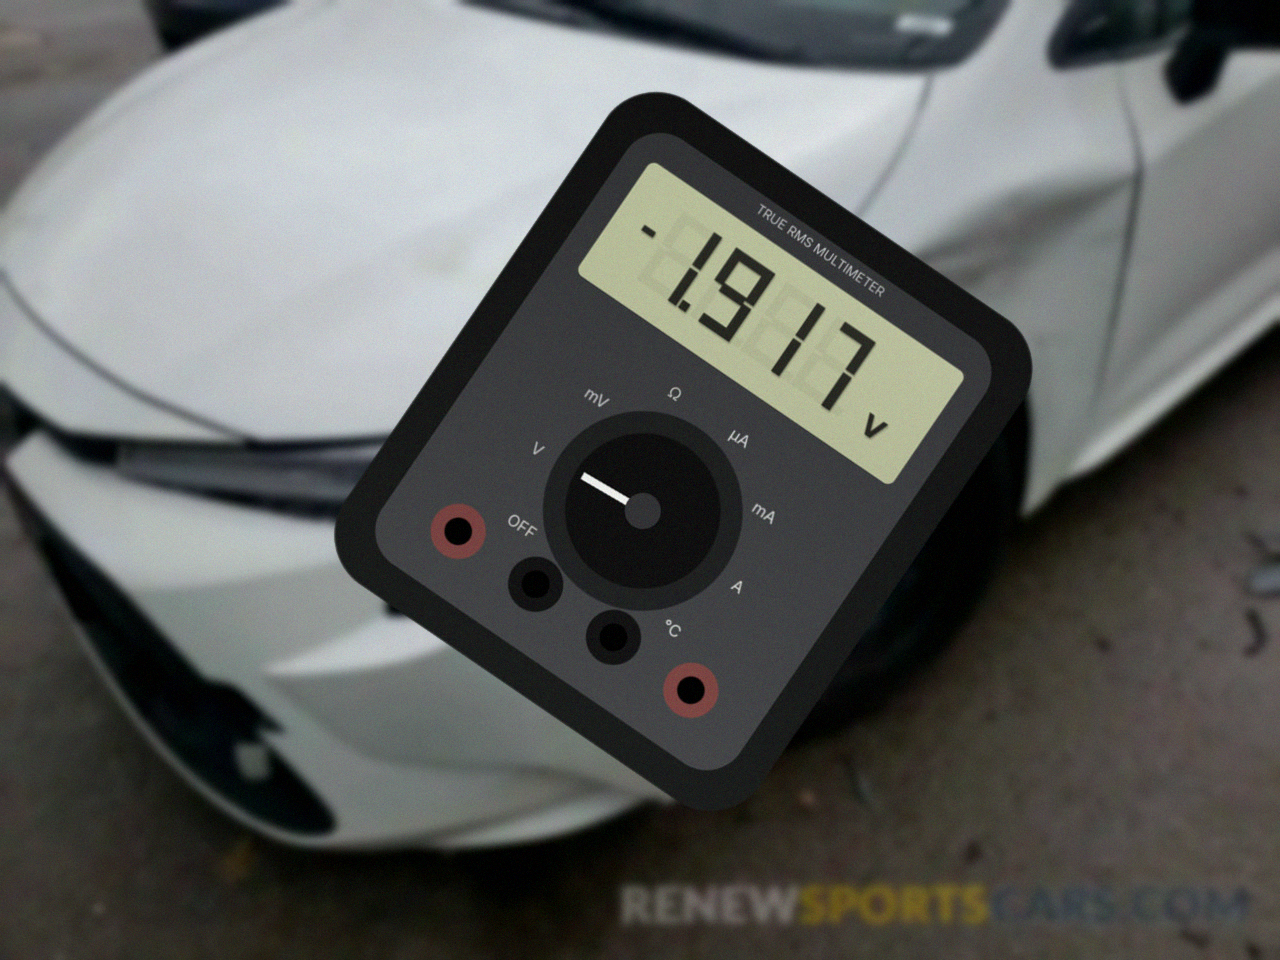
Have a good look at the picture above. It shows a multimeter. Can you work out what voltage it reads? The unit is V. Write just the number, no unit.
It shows -1.917
